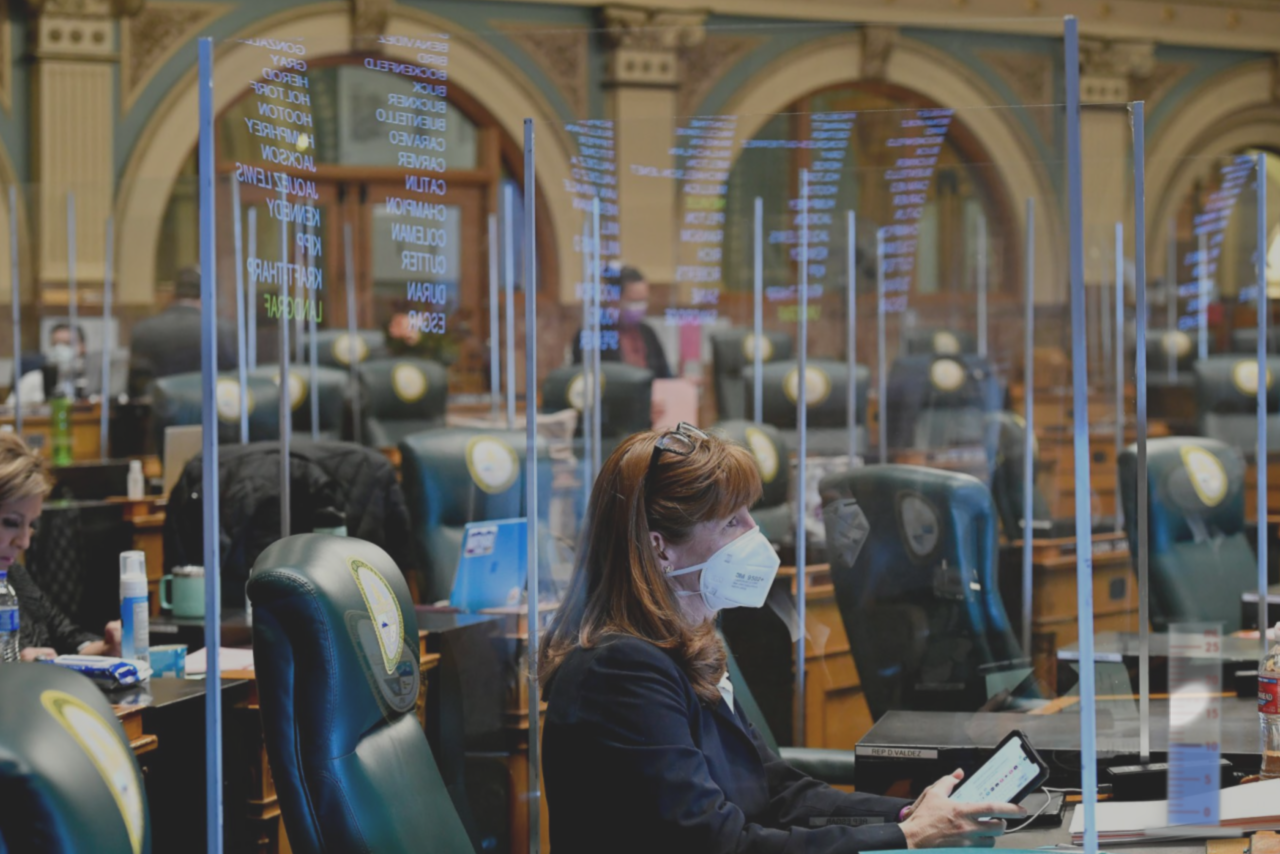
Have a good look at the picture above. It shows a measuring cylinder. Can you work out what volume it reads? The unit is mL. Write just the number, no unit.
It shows 10
